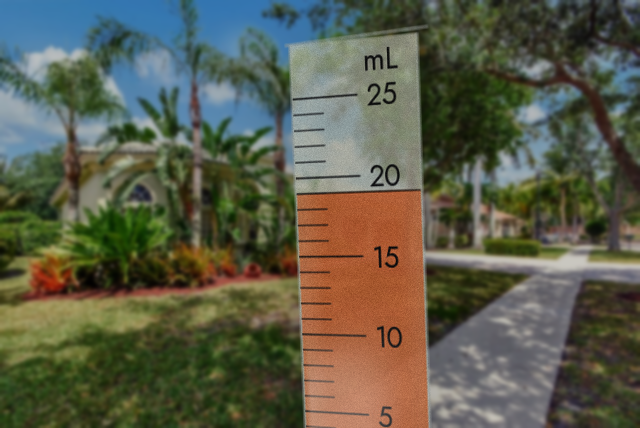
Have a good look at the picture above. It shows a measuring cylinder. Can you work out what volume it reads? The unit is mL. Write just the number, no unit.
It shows 19
